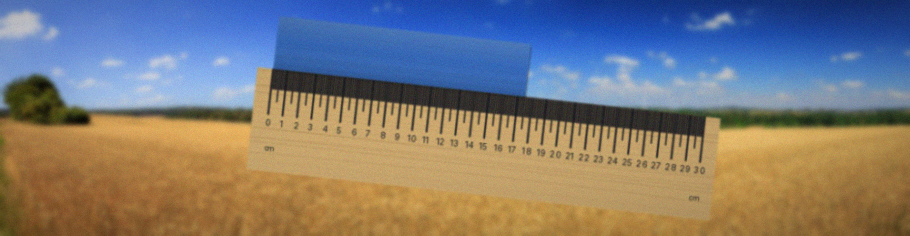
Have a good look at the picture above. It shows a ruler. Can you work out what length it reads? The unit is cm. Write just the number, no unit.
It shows 17.5
